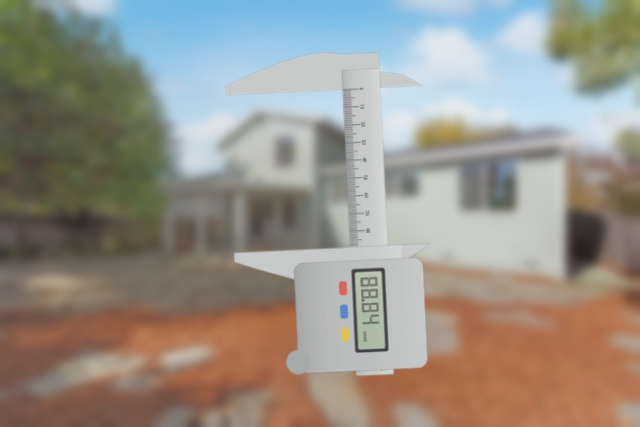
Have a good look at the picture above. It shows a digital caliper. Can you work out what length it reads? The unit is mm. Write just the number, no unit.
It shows 88.84
